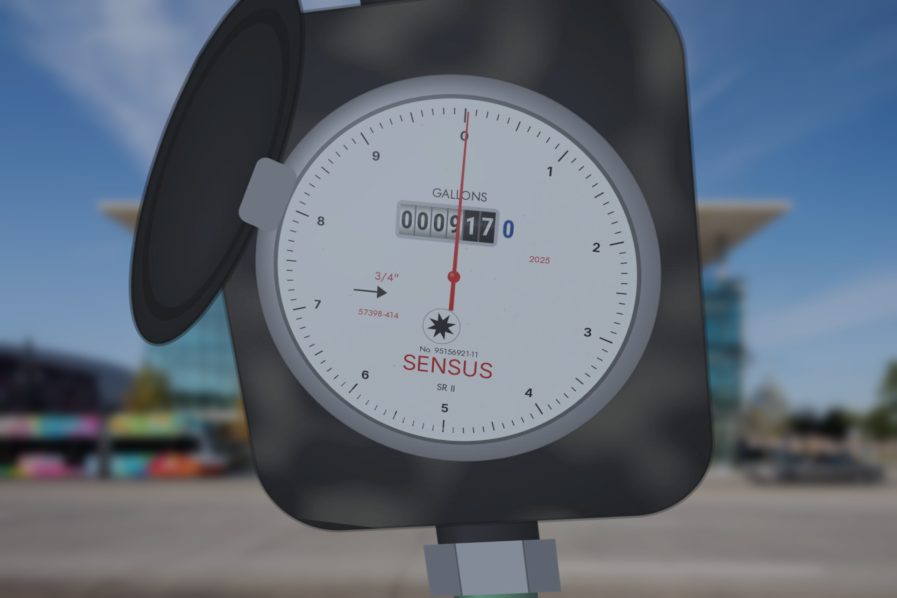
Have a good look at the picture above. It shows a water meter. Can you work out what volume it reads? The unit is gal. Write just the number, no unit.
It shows 9170.0
